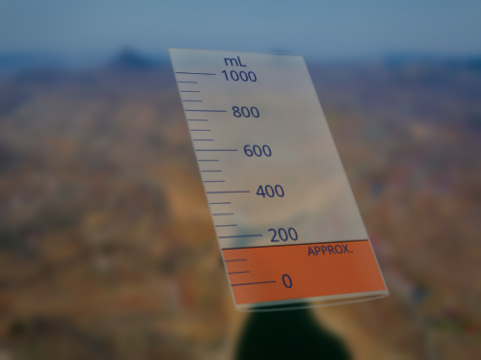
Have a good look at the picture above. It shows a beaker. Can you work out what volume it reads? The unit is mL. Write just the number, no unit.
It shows 150
